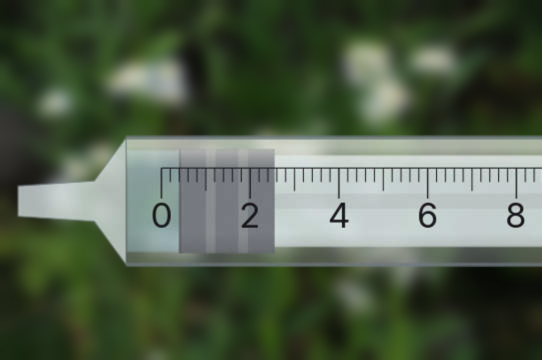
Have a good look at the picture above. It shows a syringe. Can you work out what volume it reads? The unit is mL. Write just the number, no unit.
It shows 0.4
